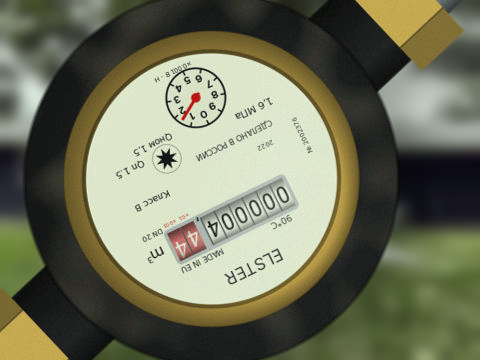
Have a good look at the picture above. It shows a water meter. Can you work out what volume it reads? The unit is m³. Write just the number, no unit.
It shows 4.441
